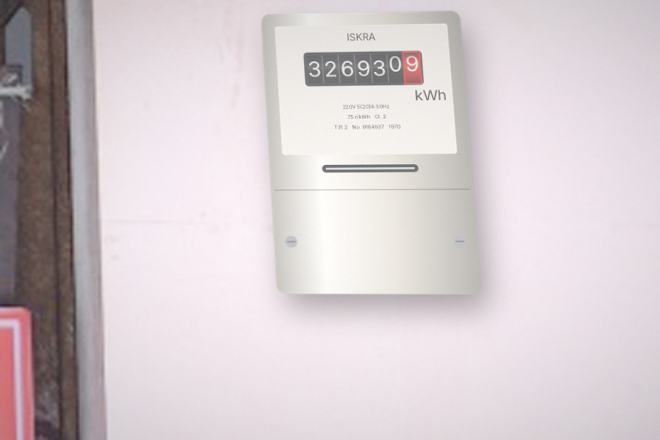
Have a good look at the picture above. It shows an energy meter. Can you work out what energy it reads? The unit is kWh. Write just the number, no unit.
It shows 326930.9
